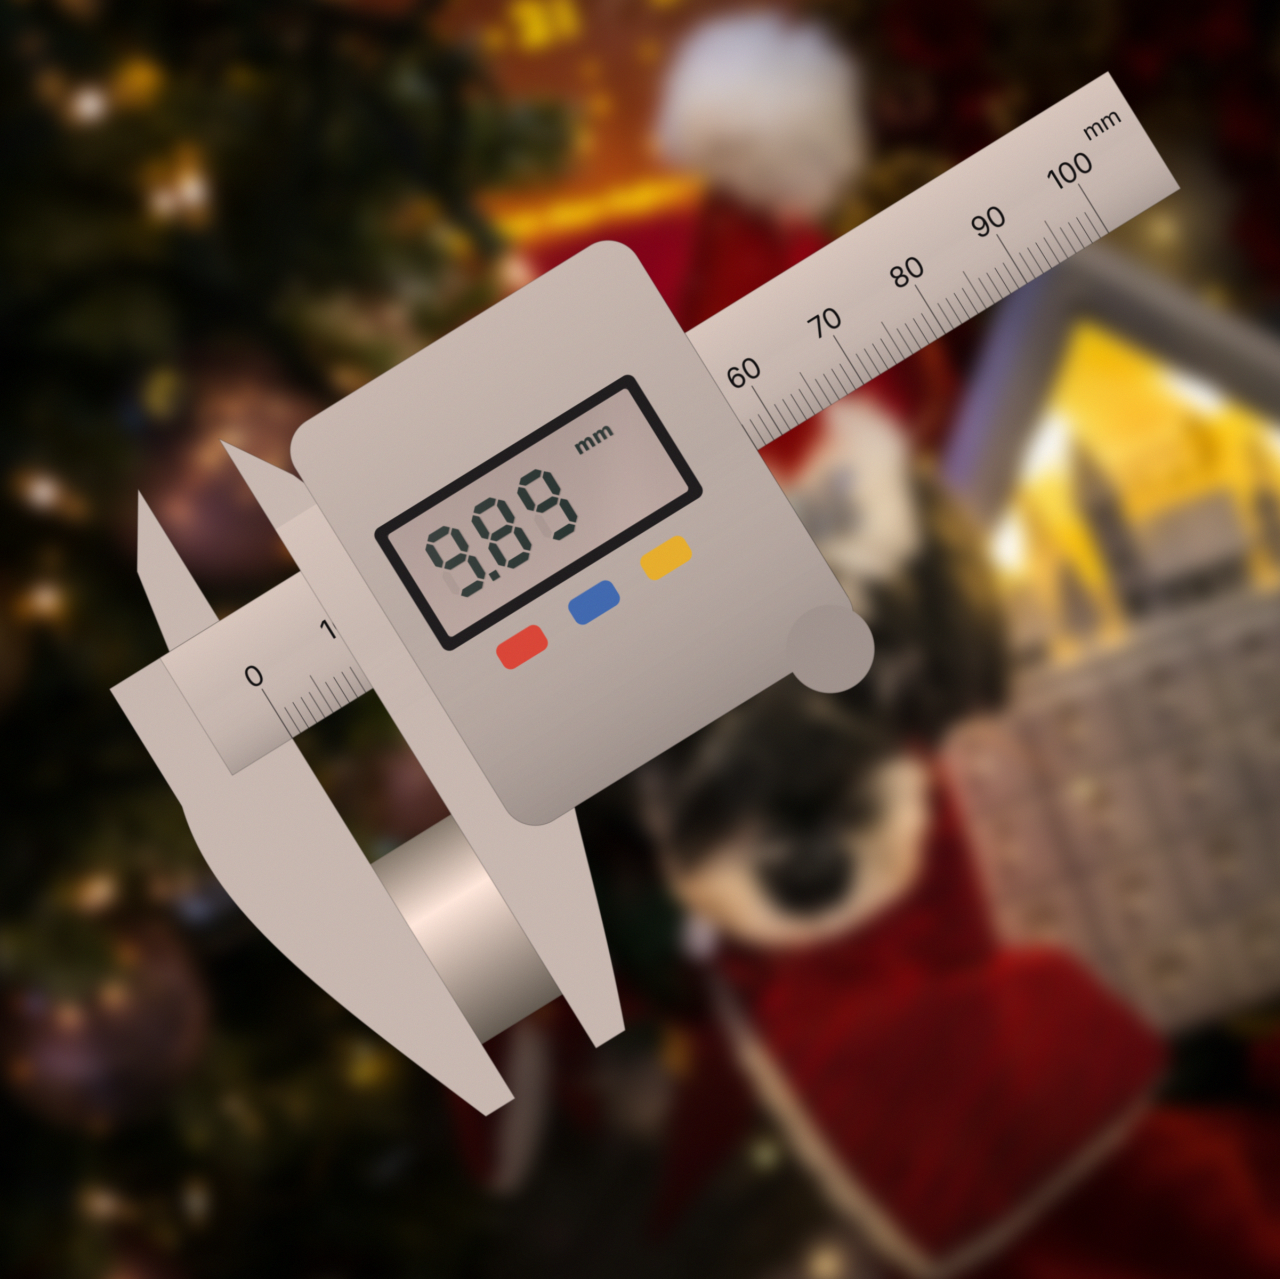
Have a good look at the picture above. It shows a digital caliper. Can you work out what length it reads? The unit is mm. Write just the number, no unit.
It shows 9.89
